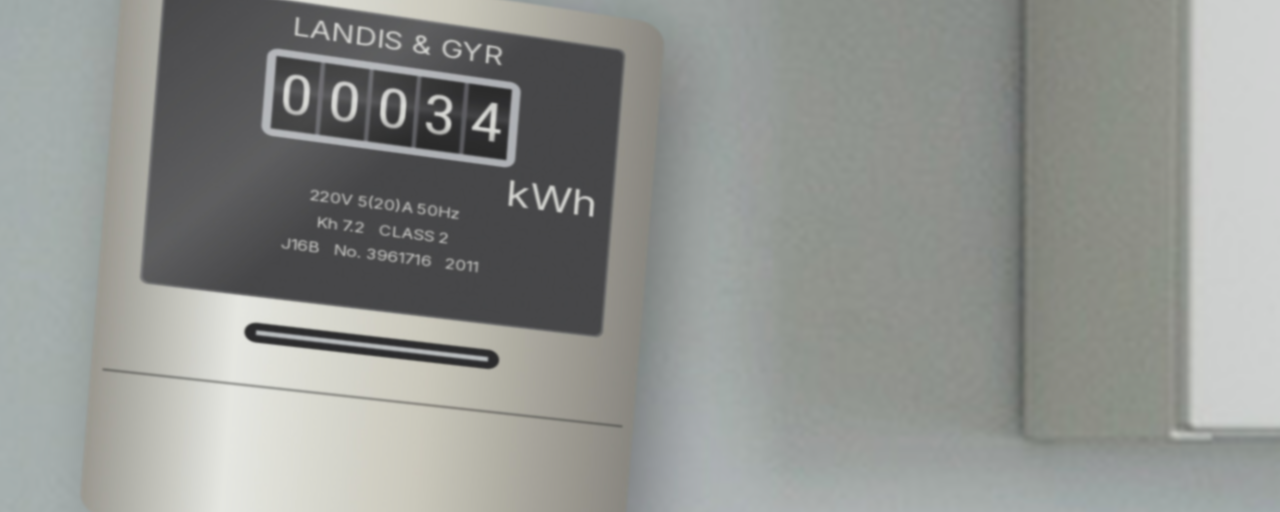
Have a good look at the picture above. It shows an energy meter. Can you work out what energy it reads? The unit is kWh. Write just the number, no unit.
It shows 34
